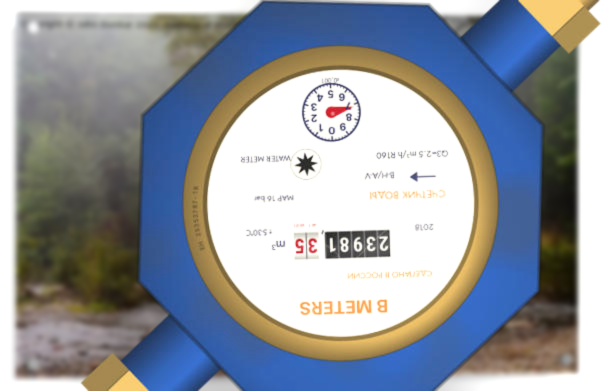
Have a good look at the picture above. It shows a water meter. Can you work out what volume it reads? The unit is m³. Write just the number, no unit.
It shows 23981.357
